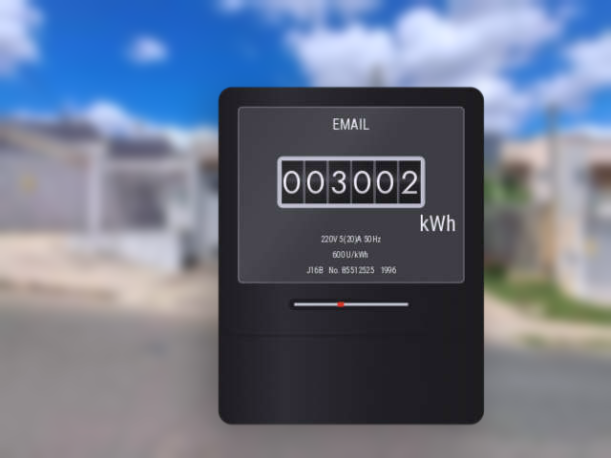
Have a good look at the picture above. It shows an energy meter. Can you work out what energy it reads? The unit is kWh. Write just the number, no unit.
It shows 3002
